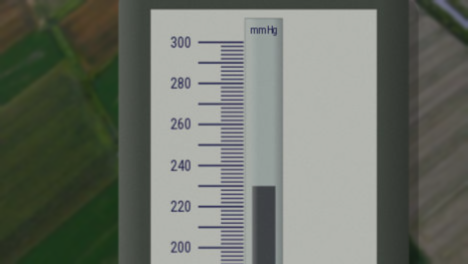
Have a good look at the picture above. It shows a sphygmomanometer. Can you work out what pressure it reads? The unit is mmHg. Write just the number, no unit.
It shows 230
